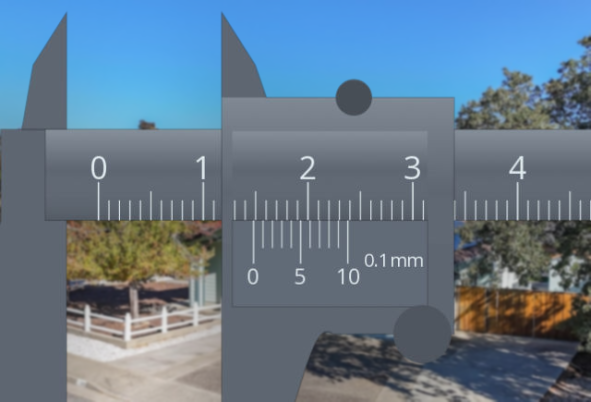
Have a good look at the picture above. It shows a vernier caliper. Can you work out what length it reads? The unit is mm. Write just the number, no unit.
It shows 14.8
